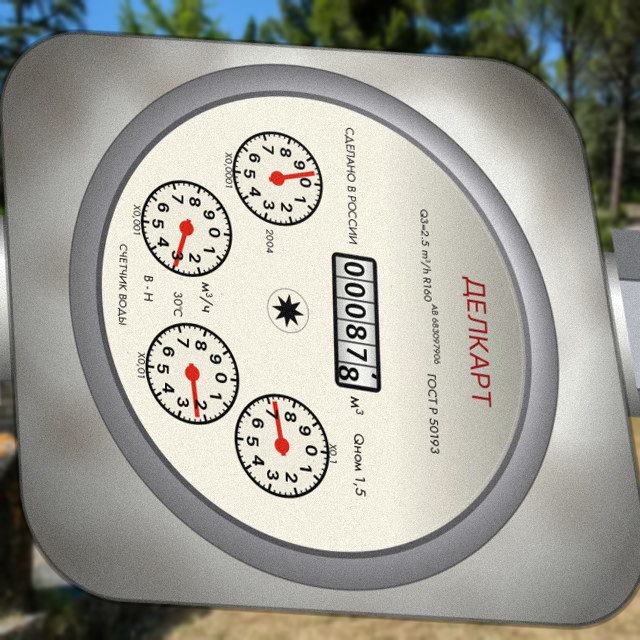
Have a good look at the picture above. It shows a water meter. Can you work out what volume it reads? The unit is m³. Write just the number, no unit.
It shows 877.7229
